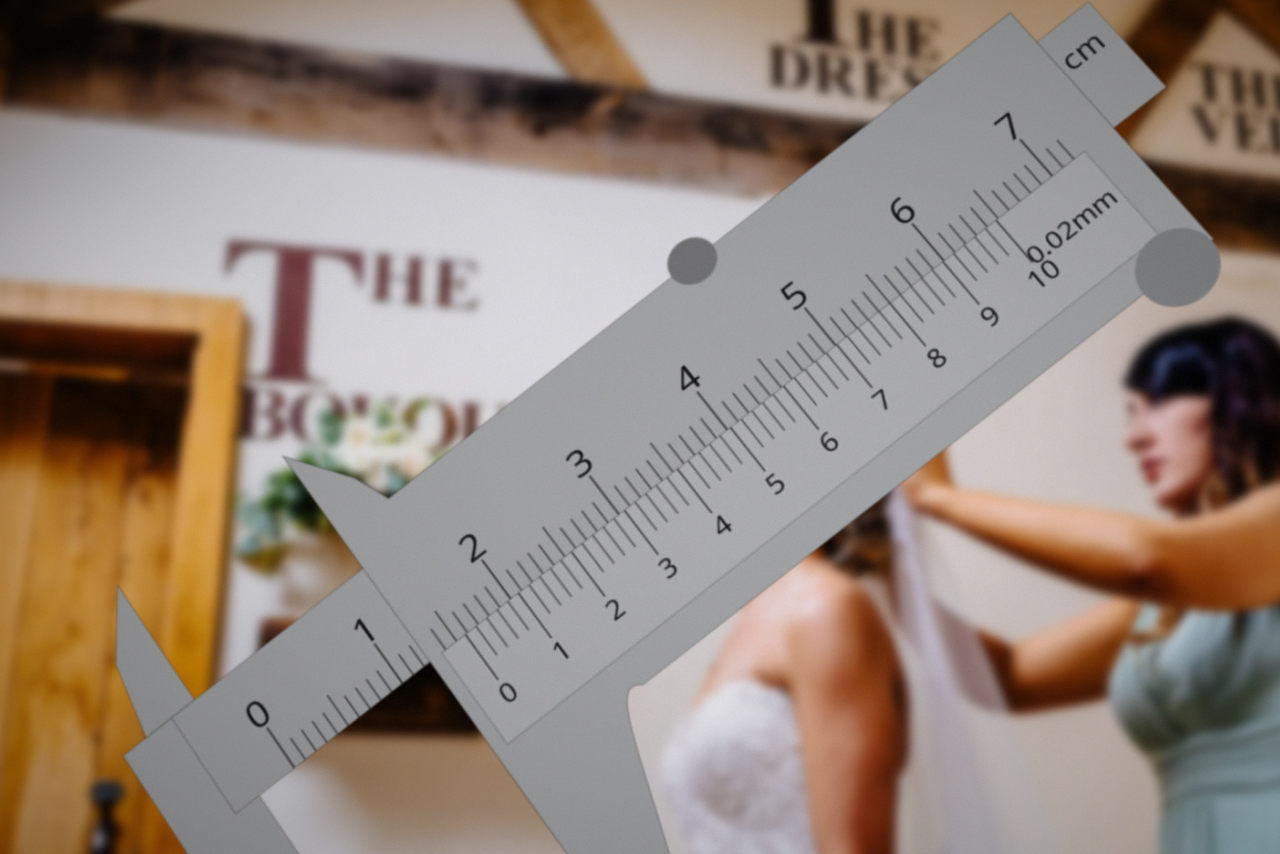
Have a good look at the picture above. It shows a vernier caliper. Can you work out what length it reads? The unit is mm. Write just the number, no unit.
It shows 15.8
